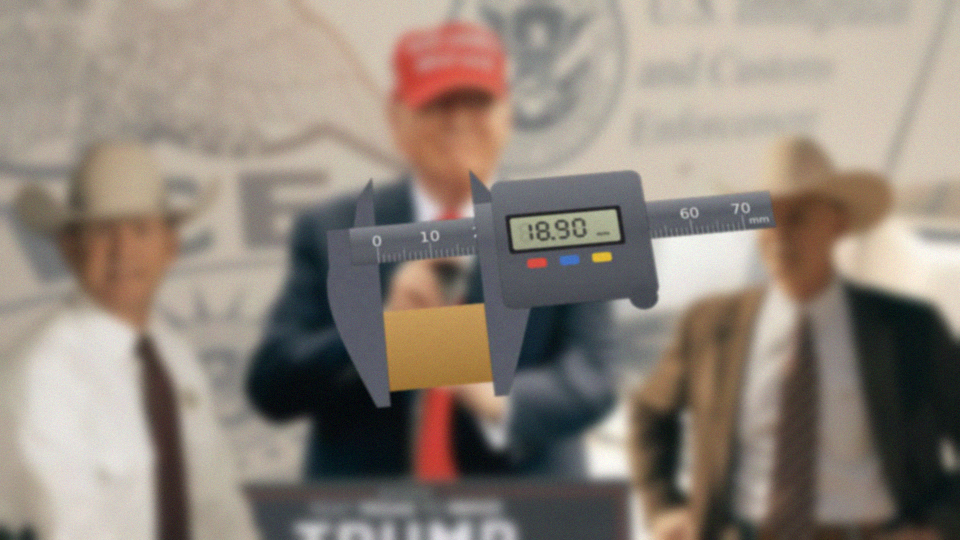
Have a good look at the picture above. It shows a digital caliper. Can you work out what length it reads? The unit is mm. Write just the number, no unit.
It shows 18.90
